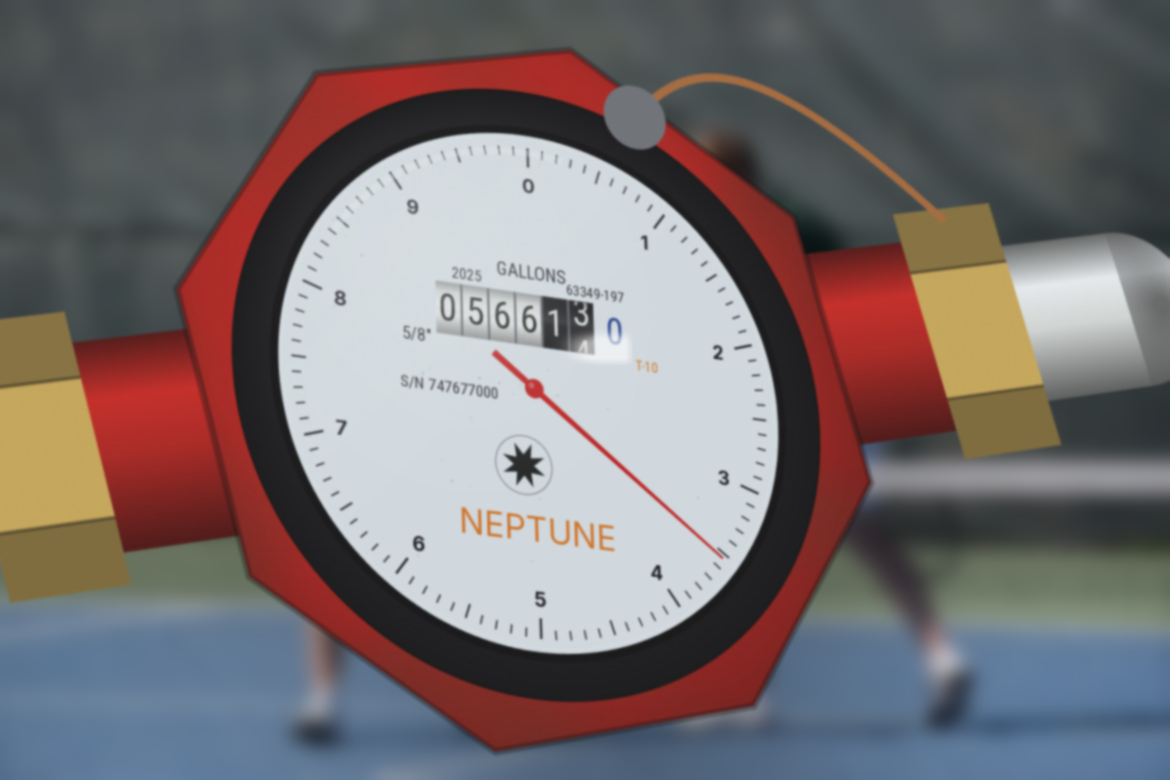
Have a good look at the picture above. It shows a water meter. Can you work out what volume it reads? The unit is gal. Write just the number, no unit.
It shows 566133.5
